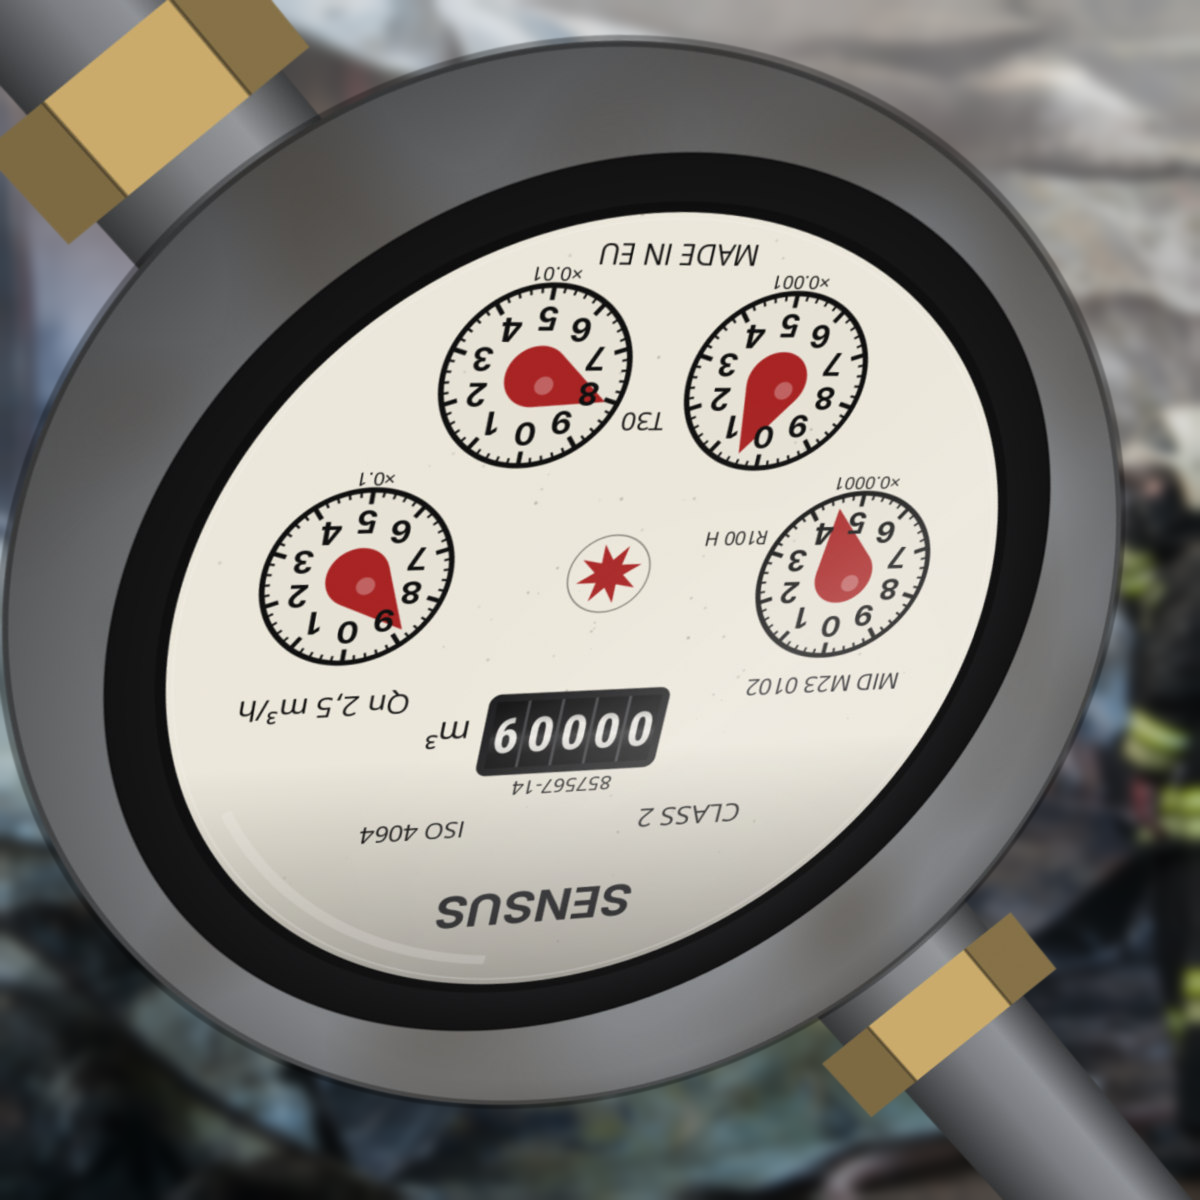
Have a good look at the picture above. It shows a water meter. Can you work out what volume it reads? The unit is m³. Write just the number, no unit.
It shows 9.8804
